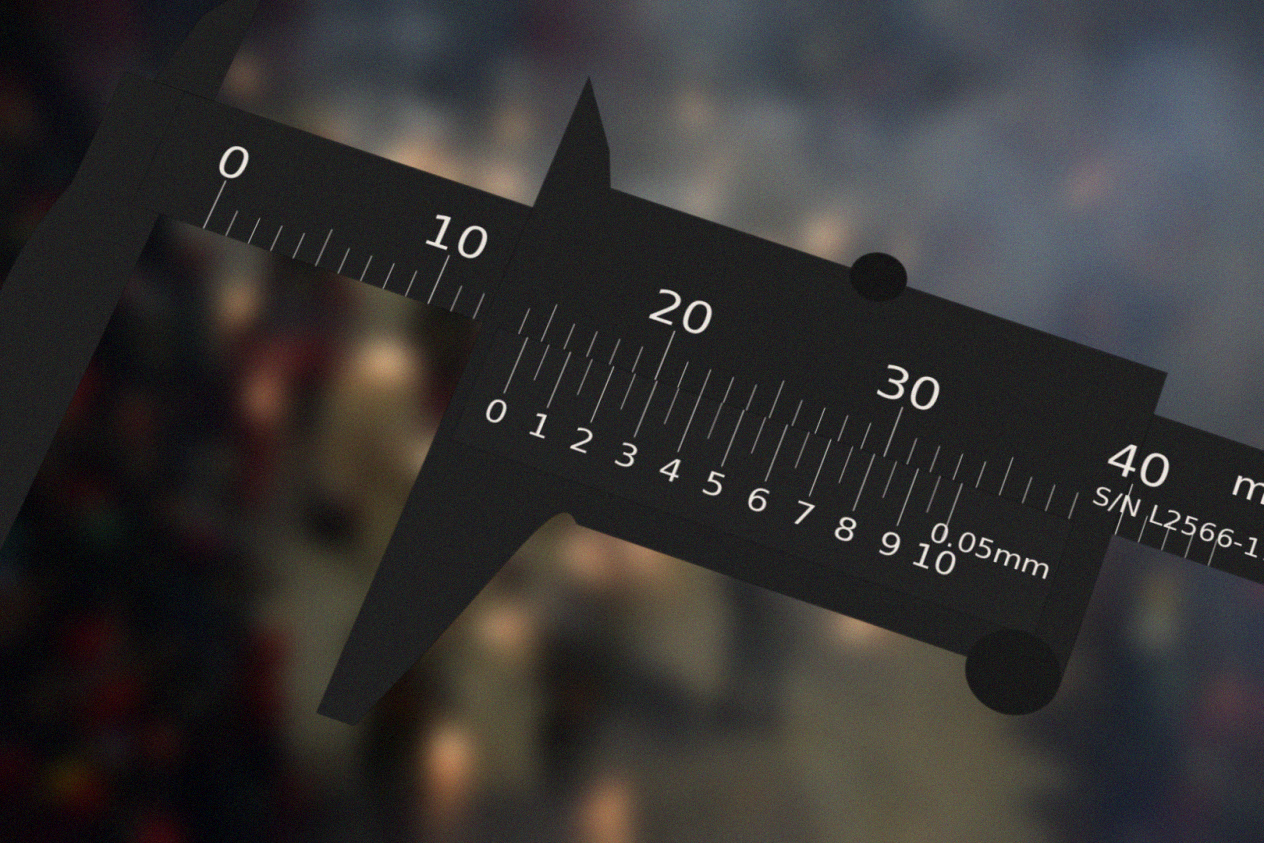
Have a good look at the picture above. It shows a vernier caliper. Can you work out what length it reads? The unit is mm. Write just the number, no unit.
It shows 14.40
